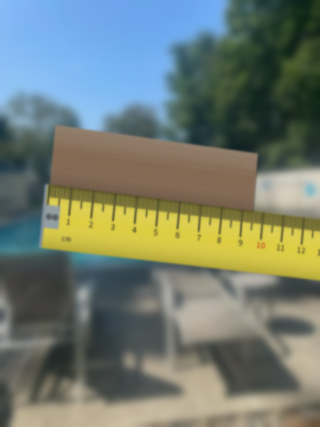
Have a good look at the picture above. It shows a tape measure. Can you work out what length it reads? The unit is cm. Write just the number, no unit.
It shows 9.5
